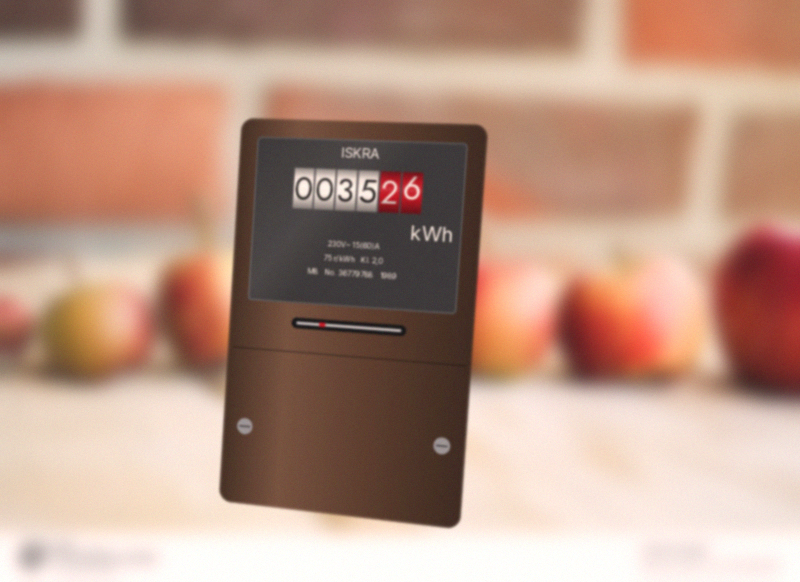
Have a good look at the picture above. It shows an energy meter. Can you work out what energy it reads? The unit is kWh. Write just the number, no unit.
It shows 35.26
